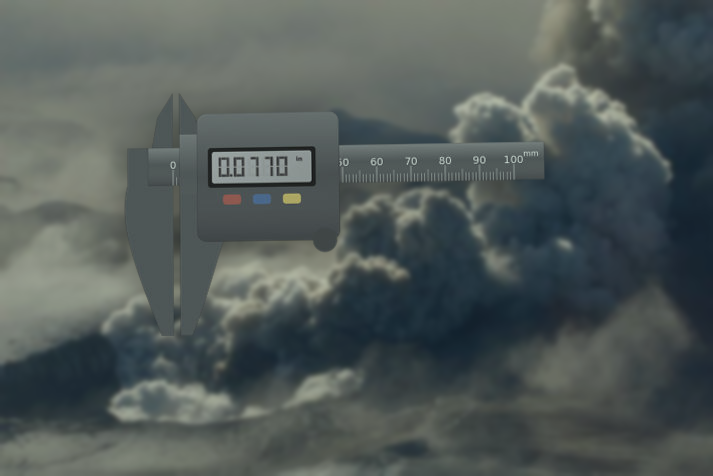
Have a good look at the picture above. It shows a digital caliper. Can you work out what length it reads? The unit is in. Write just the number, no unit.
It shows 0.0770
